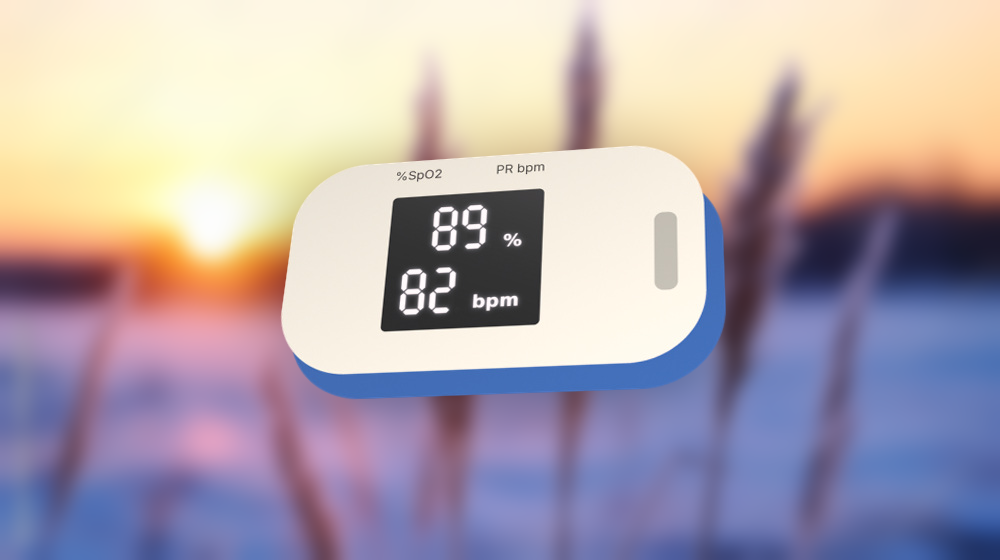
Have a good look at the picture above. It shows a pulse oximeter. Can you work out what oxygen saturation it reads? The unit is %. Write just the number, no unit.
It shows 89
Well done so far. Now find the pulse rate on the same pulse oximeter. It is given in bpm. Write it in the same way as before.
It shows 82
